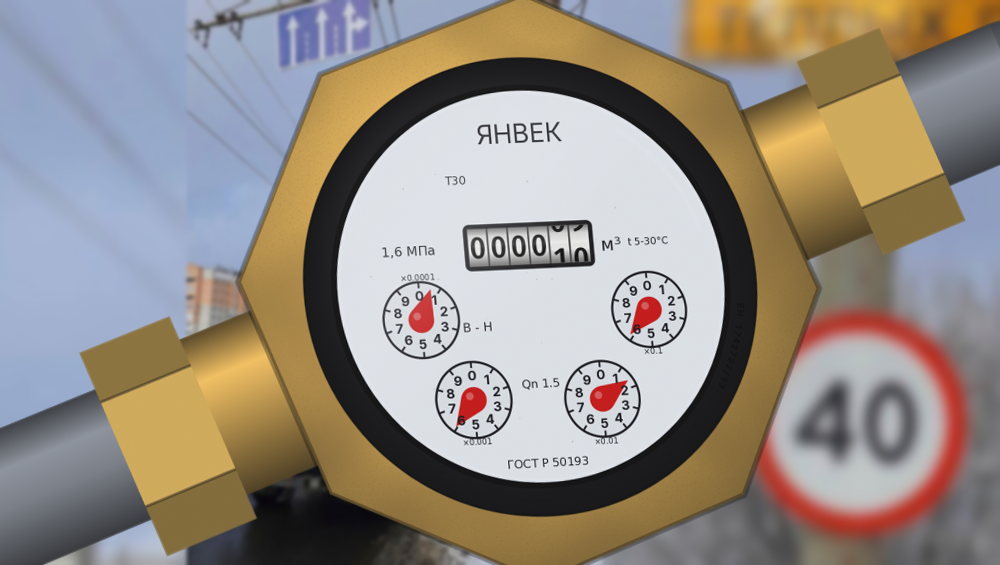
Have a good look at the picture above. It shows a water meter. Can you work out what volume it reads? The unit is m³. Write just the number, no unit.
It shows 9.6160
